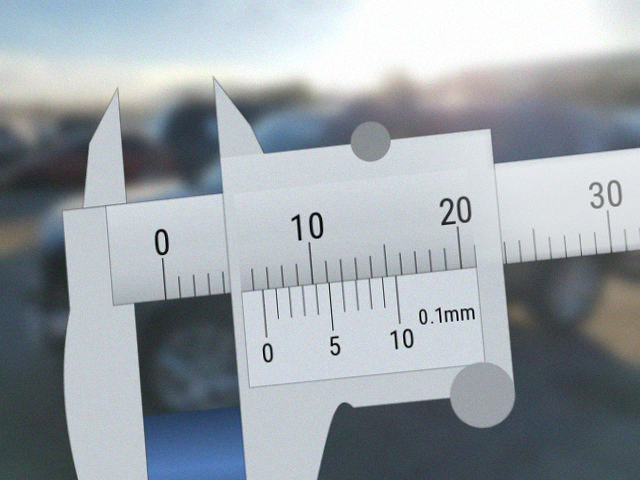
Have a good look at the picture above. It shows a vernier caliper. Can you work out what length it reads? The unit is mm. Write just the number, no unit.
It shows 6.6
